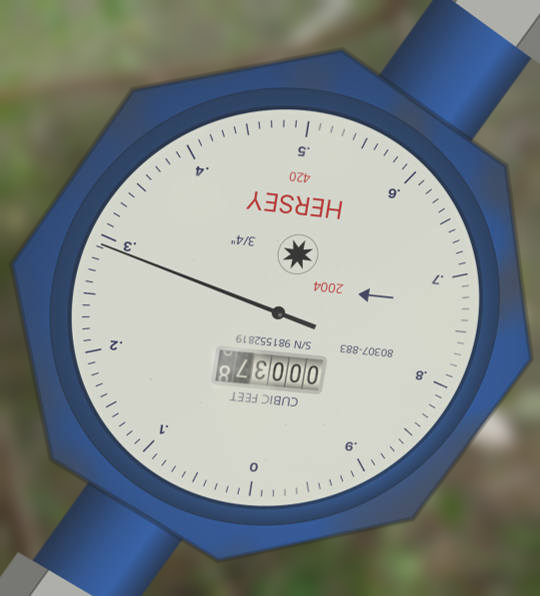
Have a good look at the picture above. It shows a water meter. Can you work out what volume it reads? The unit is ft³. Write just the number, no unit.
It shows 378.29
